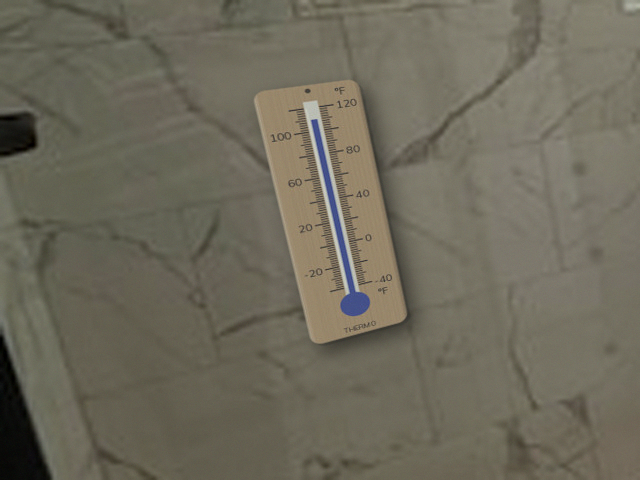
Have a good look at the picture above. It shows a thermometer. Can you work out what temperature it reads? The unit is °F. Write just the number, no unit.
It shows 110
